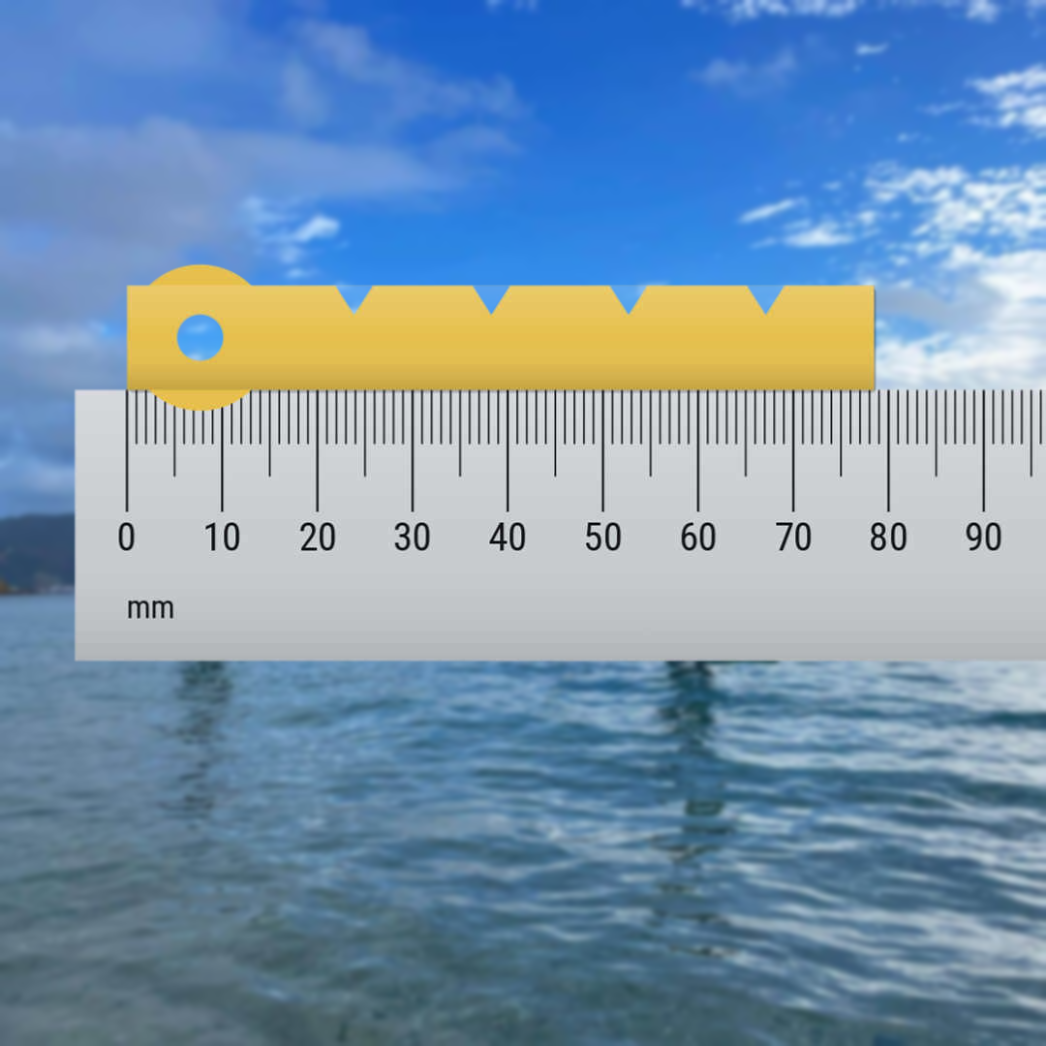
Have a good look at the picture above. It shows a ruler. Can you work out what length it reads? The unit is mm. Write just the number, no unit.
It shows 78.5
